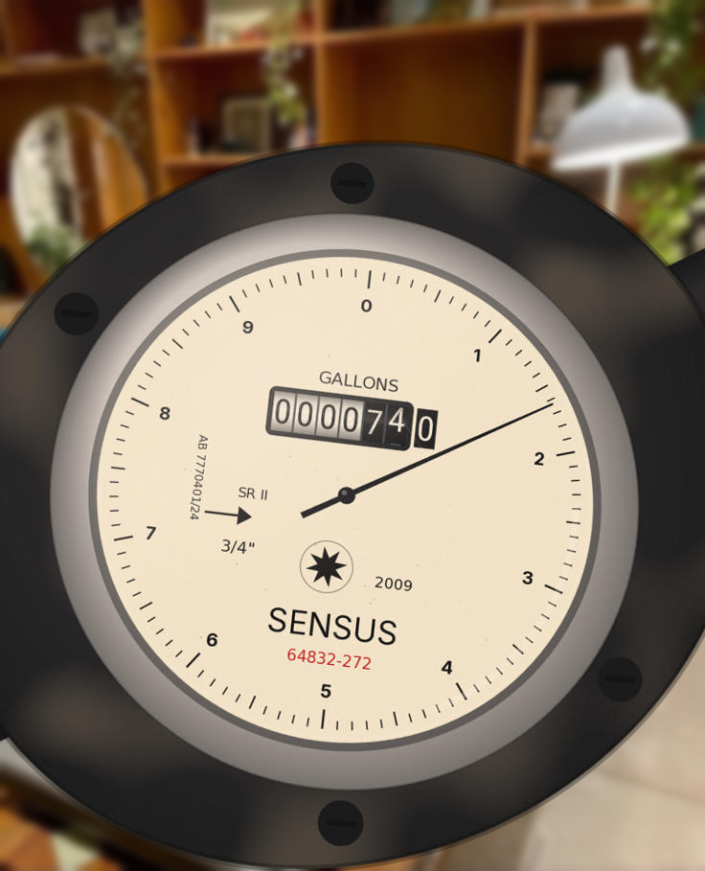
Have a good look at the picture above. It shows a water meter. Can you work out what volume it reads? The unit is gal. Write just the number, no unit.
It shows 741.6
